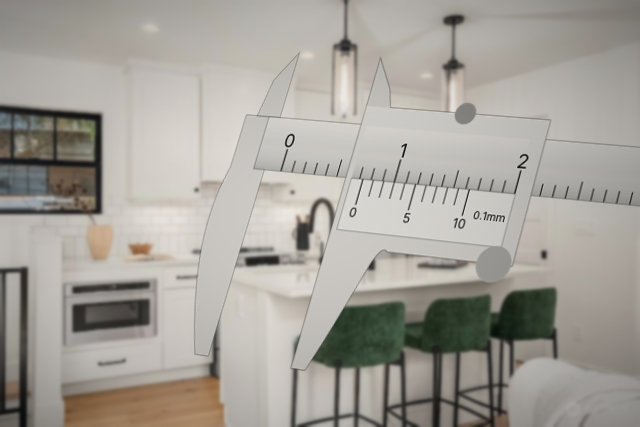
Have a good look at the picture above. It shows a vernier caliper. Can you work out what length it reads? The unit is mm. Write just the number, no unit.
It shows 7.3
